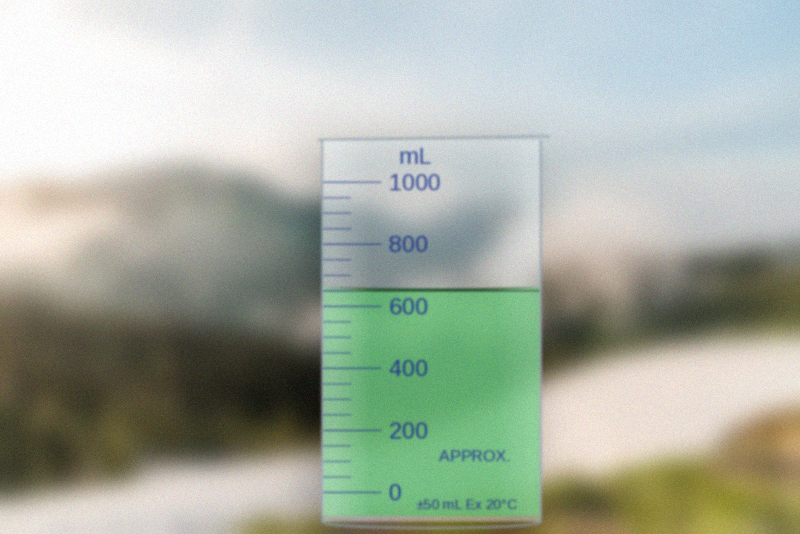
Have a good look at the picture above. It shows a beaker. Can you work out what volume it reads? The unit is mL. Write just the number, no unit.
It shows 650
